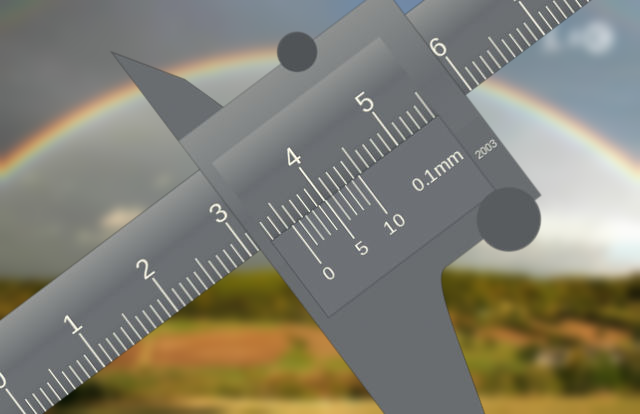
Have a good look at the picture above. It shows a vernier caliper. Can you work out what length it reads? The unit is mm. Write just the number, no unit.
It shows 35.6
